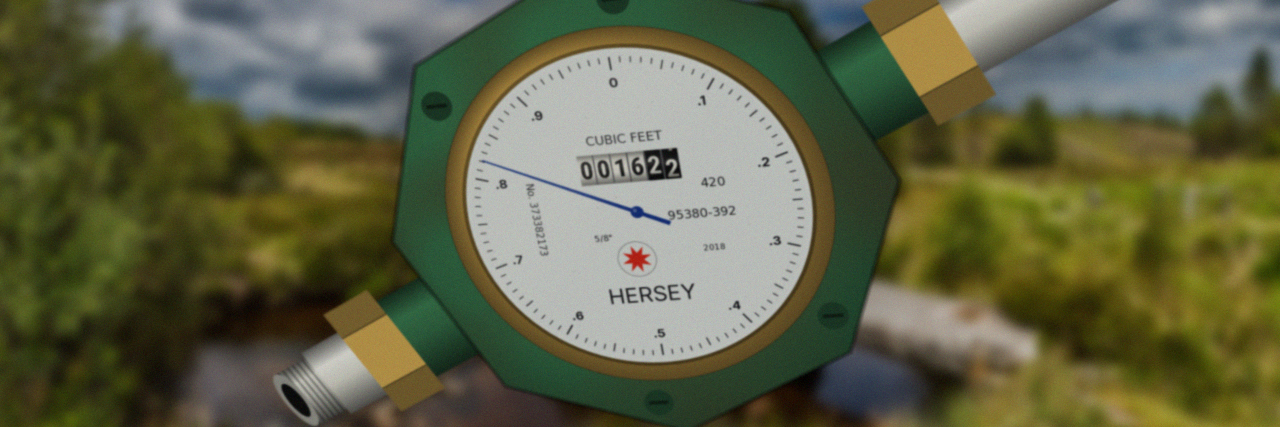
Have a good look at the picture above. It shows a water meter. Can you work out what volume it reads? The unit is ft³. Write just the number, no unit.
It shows 1621.82
